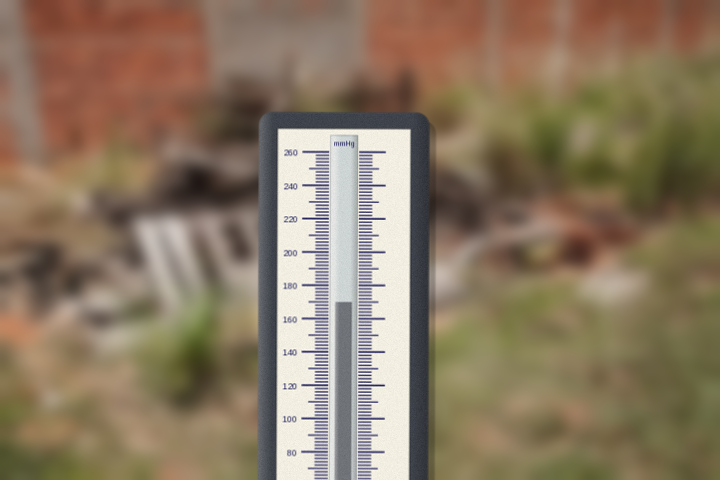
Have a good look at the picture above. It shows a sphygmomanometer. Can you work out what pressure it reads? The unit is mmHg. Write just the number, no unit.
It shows 170
